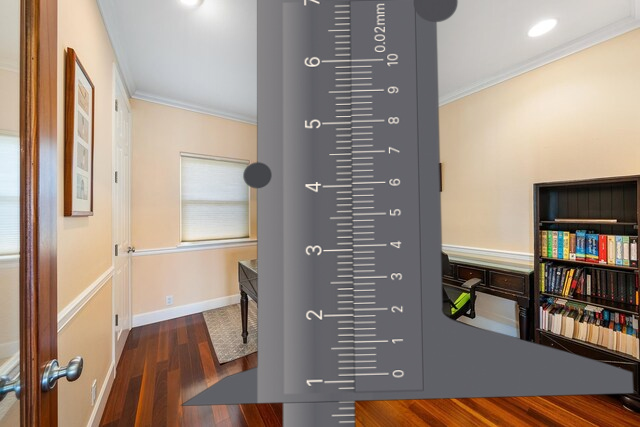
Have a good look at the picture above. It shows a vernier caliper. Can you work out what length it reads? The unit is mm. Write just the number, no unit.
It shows 11.0
